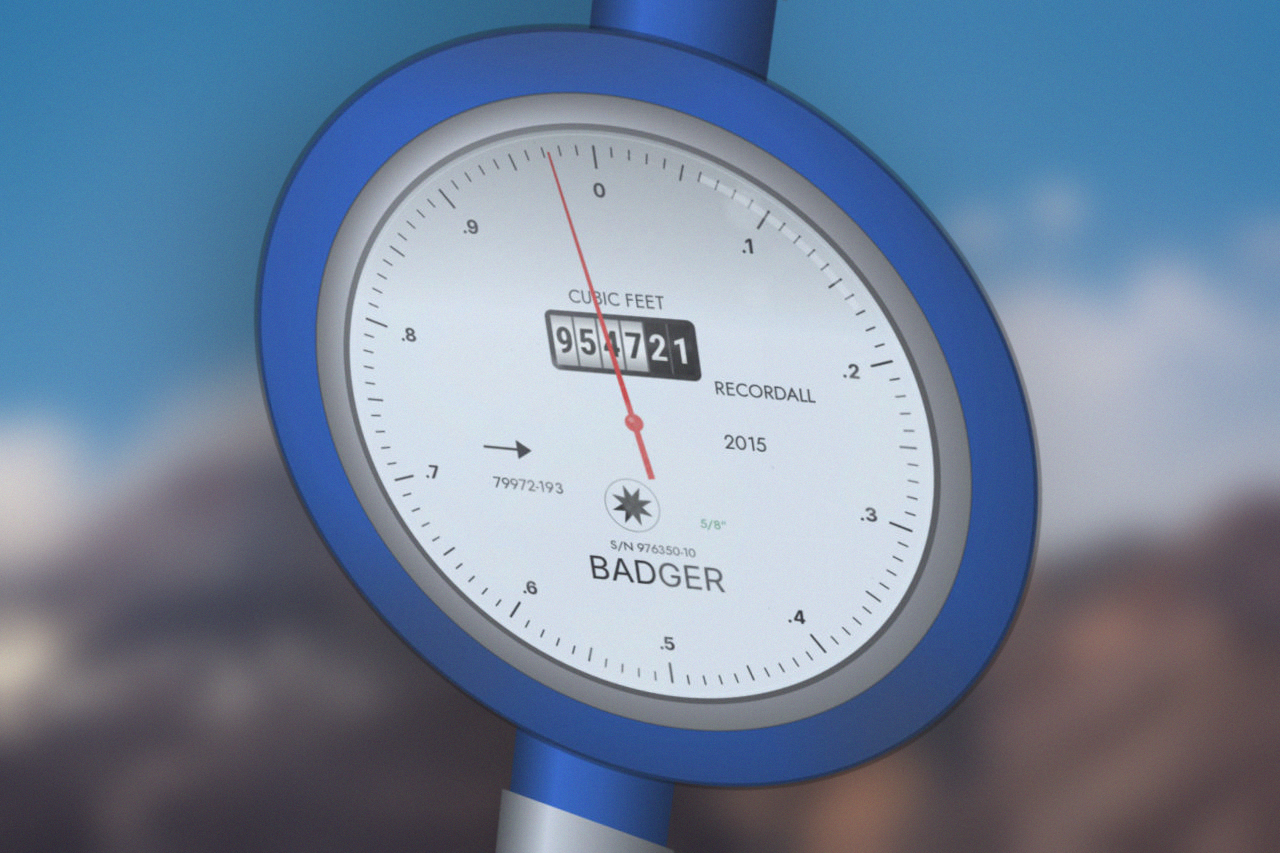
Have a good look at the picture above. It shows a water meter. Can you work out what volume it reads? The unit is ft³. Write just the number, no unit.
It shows 954720.97
